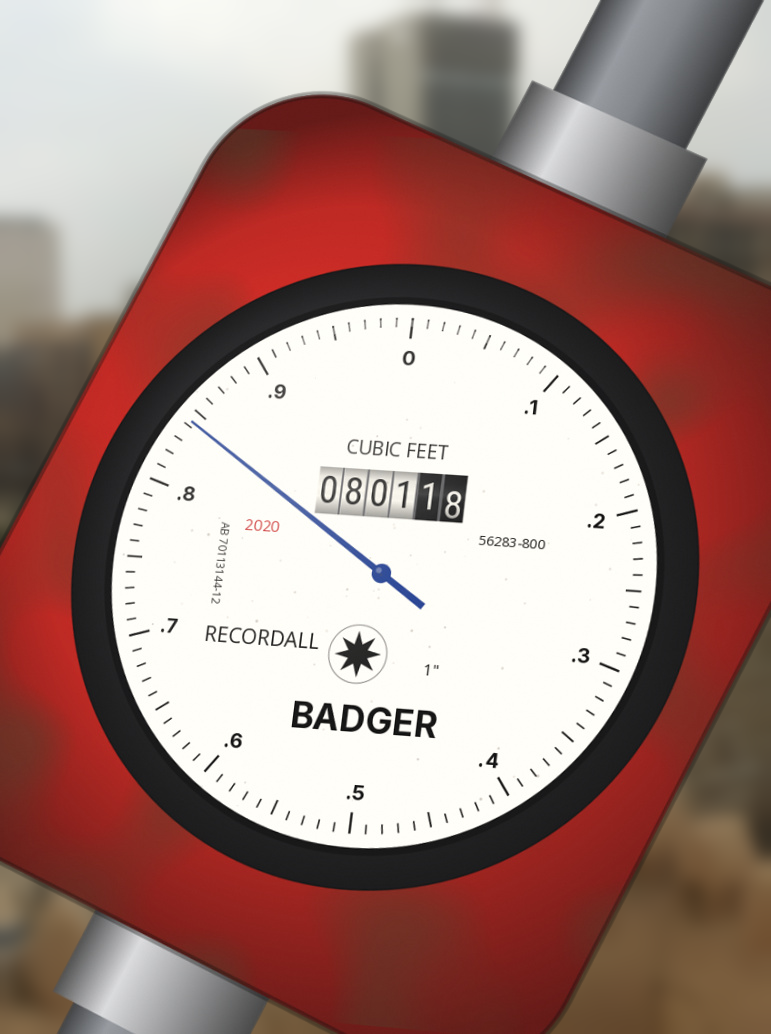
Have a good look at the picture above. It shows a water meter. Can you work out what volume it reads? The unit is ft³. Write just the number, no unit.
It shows 80117.84
